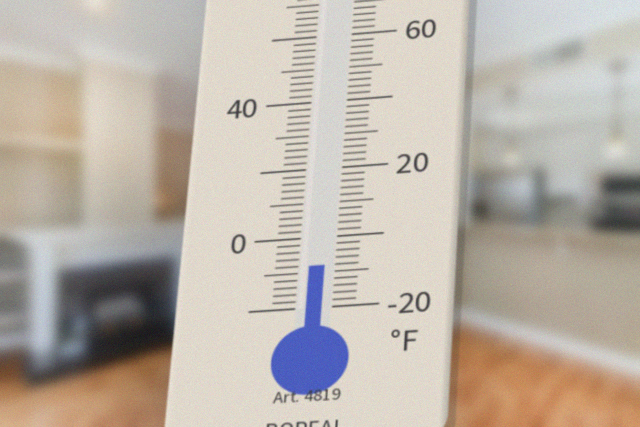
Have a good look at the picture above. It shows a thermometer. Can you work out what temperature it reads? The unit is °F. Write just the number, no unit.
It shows -8
